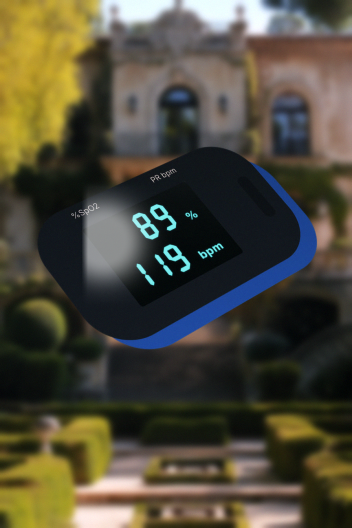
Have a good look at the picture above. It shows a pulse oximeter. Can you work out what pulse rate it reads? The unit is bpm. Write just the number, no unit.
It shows 119
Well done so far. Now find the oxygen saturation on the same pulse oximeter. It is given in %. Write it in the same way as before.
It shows 89
